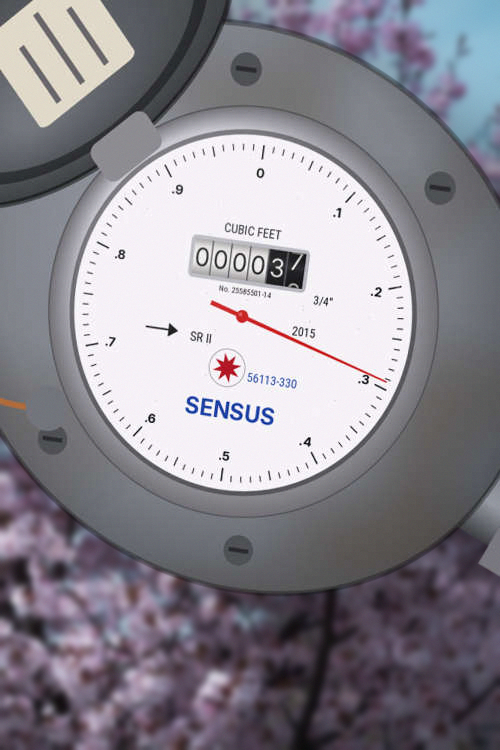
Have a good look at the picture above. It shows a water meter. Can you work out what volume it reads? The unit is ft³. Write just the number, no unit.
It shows 37.29
